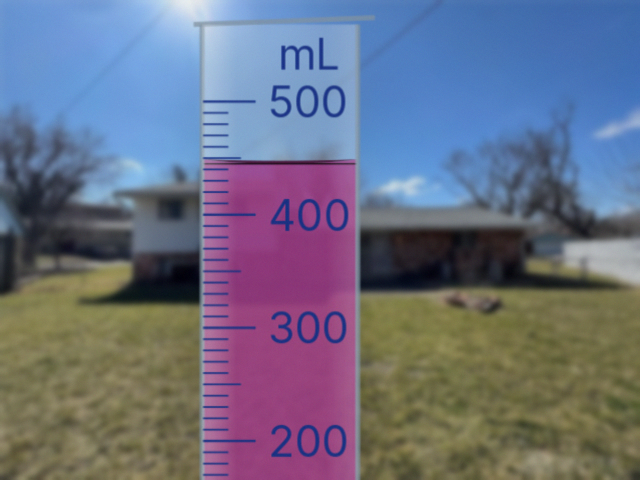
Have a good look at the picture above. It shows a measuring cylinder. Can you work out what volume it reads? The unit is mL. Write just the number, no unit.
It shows 445
